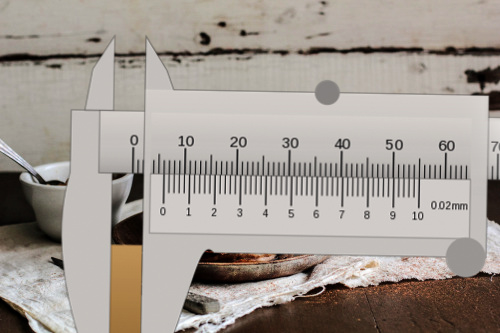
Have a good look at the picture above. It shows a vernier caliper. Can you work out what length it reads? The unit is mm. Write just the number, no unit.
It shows 6.0
